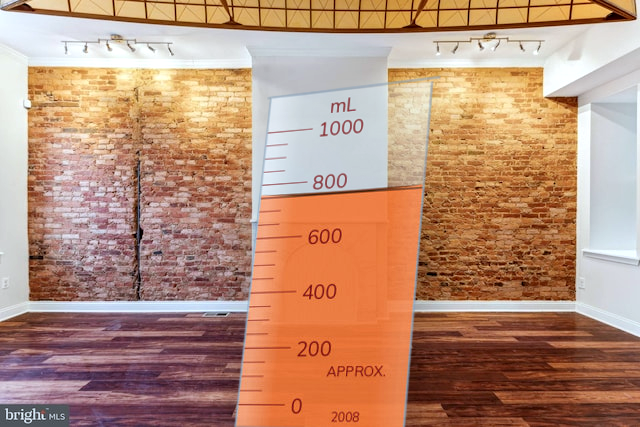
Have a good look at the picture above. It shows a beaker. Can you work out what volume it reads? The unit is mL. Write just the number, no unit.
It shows 750
